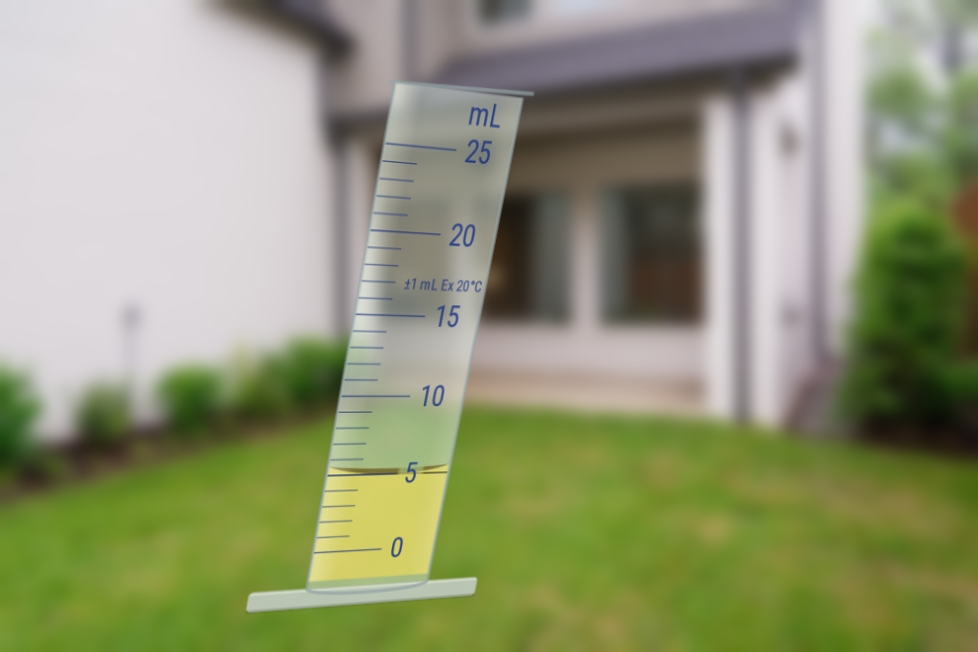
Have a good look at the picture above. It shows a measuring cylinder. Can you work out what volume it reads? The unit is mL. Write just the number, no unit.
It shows 5
